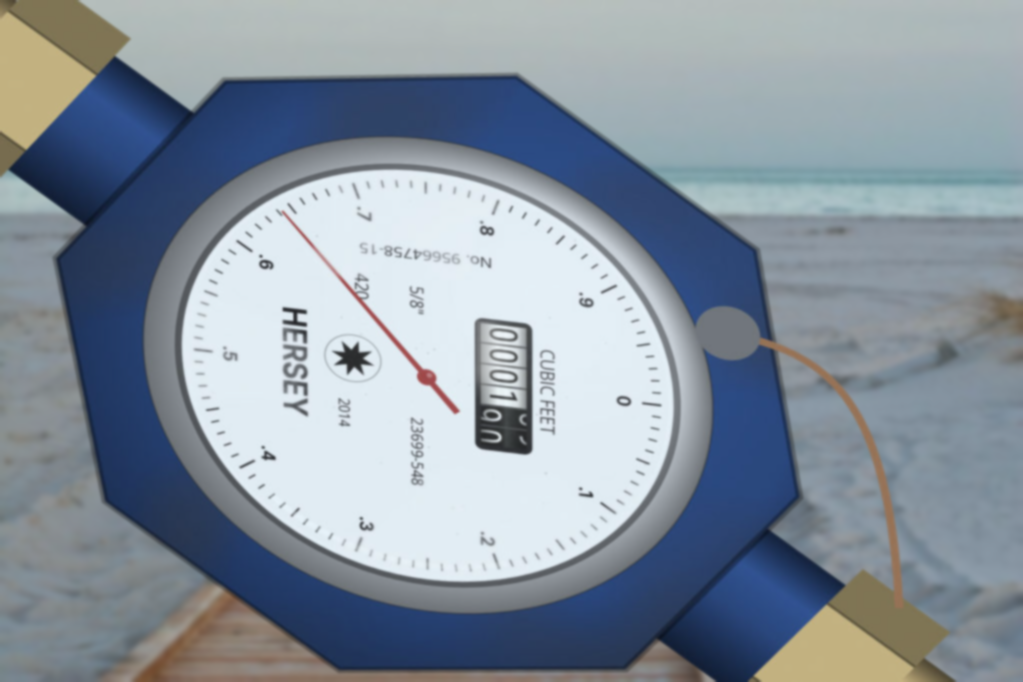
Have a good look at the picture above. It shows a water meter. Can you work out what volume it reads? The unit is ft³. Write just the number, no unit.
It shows 189.64
